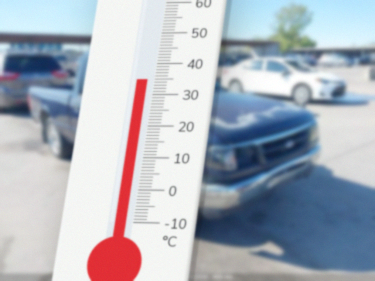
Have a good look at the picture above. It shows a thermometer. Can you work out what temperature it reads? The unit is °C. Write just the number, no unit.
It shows 35
